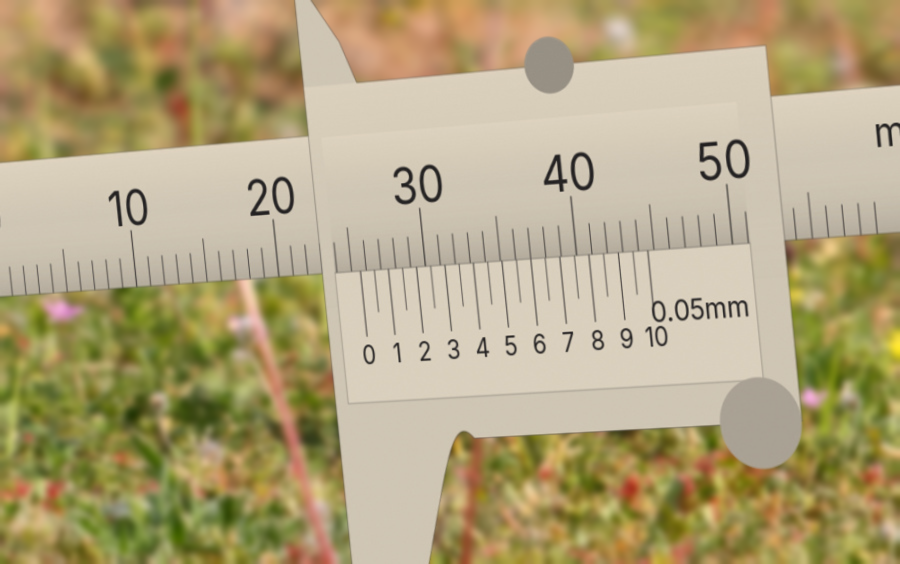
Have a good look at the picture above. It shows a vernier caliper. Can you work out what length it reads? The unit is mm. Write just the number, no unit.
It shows 25.6
